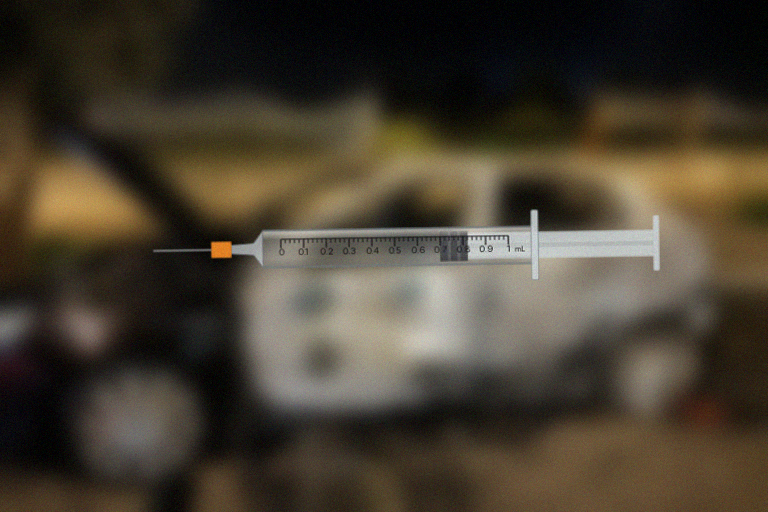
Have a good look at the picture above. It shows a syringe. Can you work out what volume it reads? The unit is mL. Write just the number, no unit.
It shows 0.7
